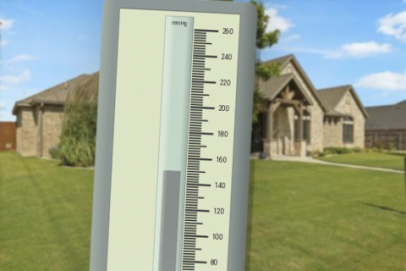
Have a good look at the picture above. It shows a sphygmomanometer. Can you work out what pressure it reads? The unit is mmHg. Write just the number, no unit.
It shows 150
